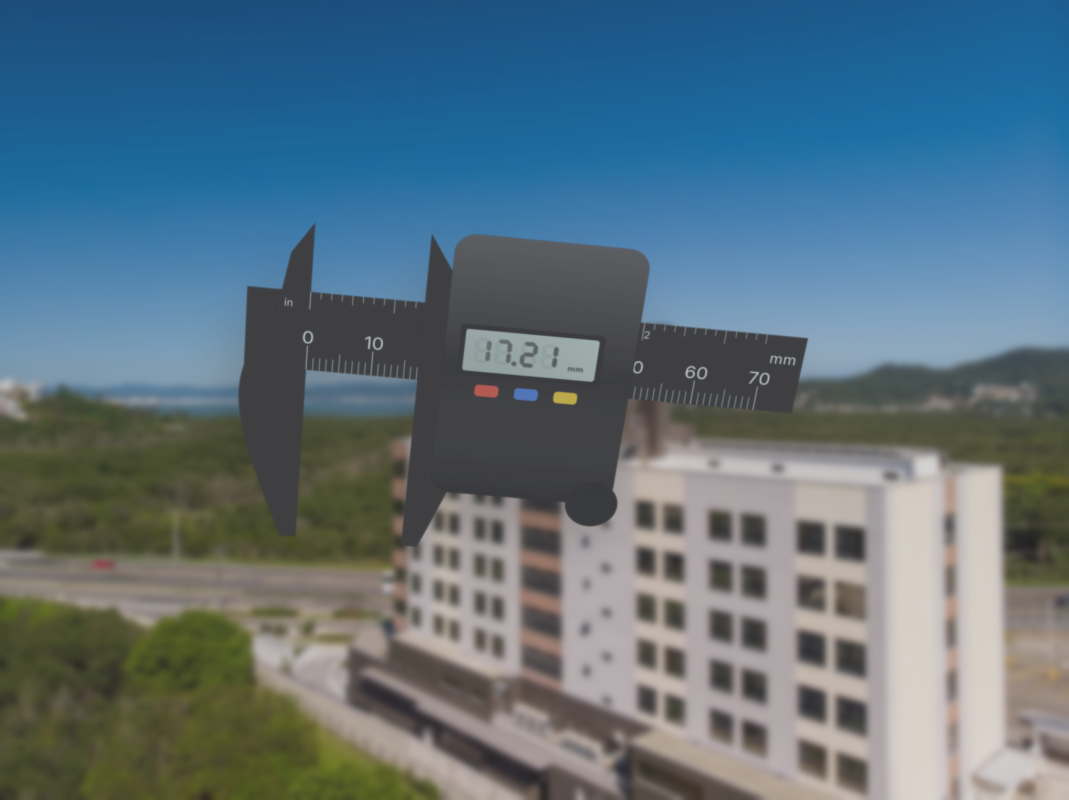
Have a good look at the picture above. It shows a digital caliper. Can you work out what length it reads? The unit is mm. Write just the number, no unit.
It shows 17.21
